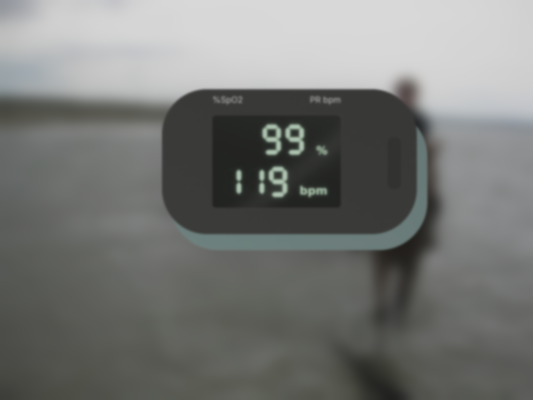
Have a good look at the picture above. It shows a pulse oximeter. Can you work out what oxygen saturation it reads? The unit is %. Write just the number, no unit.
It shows 99
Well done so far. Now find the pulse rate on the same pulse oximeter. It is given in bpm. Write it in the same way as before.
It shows 119
